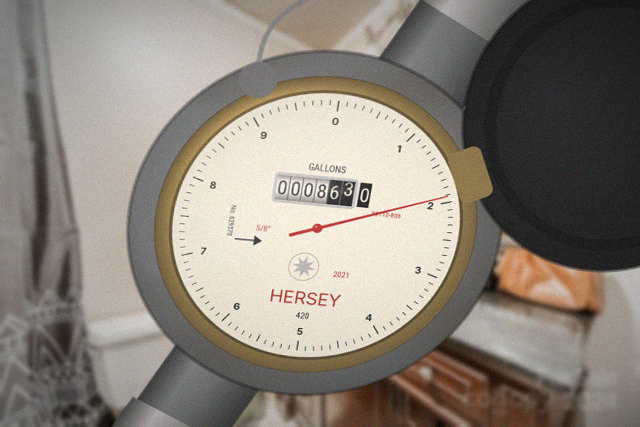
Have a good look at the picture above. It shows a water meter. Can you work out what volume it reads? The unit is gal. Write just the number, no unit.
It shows 8631.9
